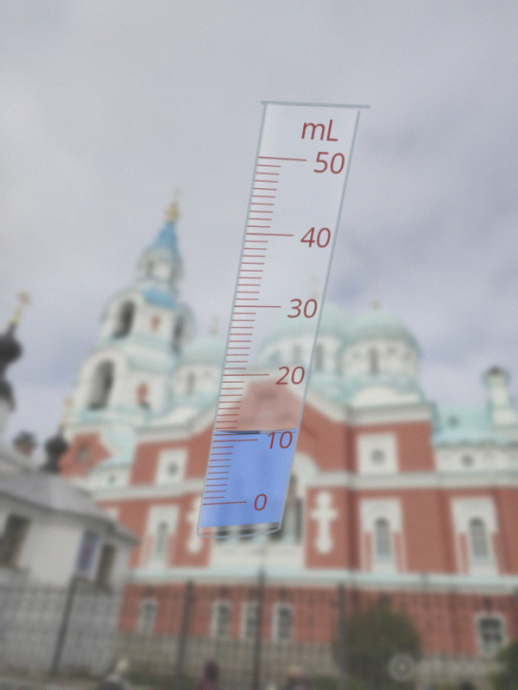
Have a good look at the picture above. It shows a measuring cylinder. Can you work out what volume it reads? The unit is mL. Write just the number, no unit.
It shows 11
